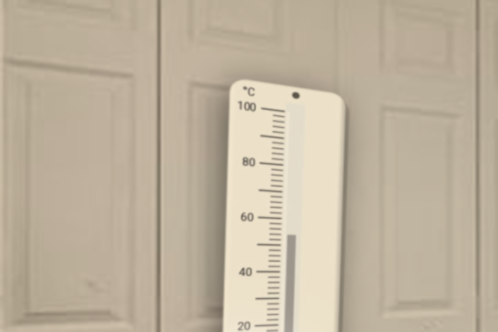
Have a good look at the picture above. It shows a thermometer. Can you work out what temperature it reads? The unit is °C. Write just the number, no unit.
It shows 54
